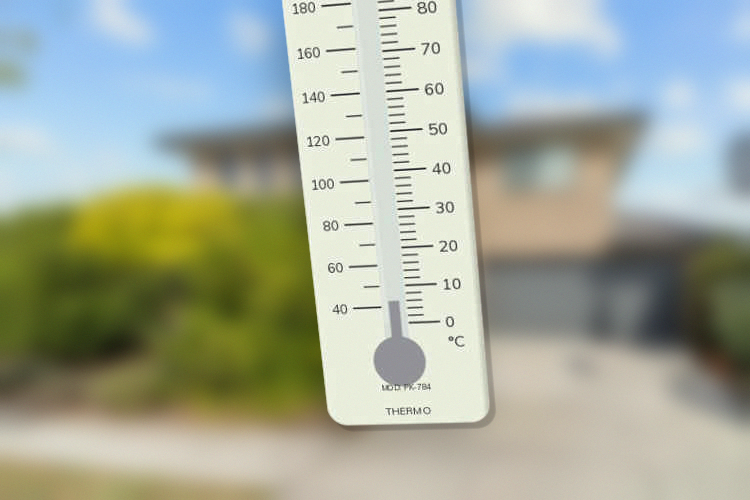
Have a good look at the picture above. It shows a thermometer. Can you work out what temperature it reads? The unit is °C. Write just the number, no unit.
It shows 6
